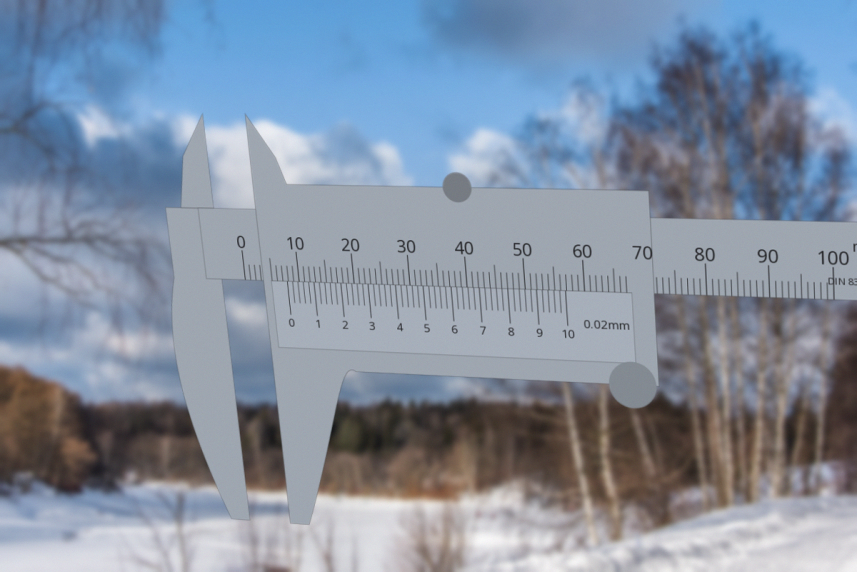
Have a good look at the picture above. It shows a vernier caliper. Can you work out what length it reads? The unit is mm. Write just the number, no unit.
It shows 7.8
